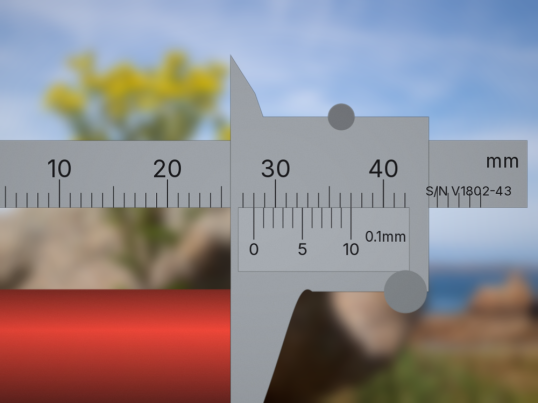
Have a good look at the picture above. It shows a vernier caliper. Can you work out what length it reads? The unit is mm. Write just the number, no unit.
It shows 28.0
